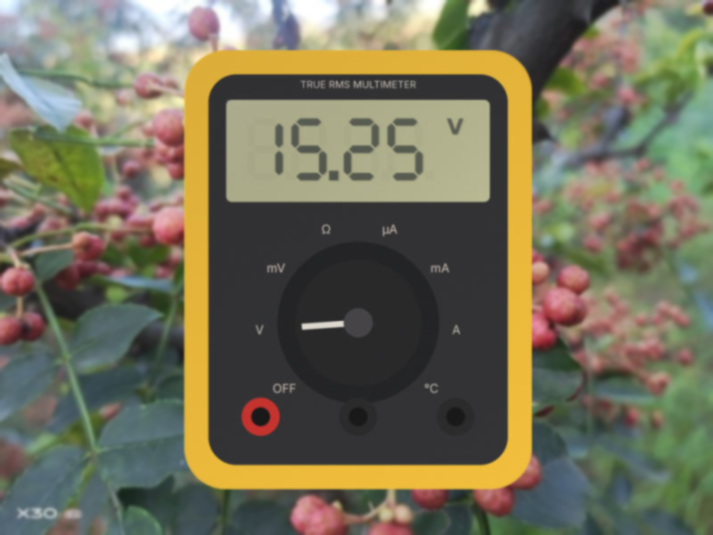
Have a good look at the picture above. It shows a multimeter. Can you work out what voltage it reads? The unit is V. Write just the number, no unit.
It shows 15.25
